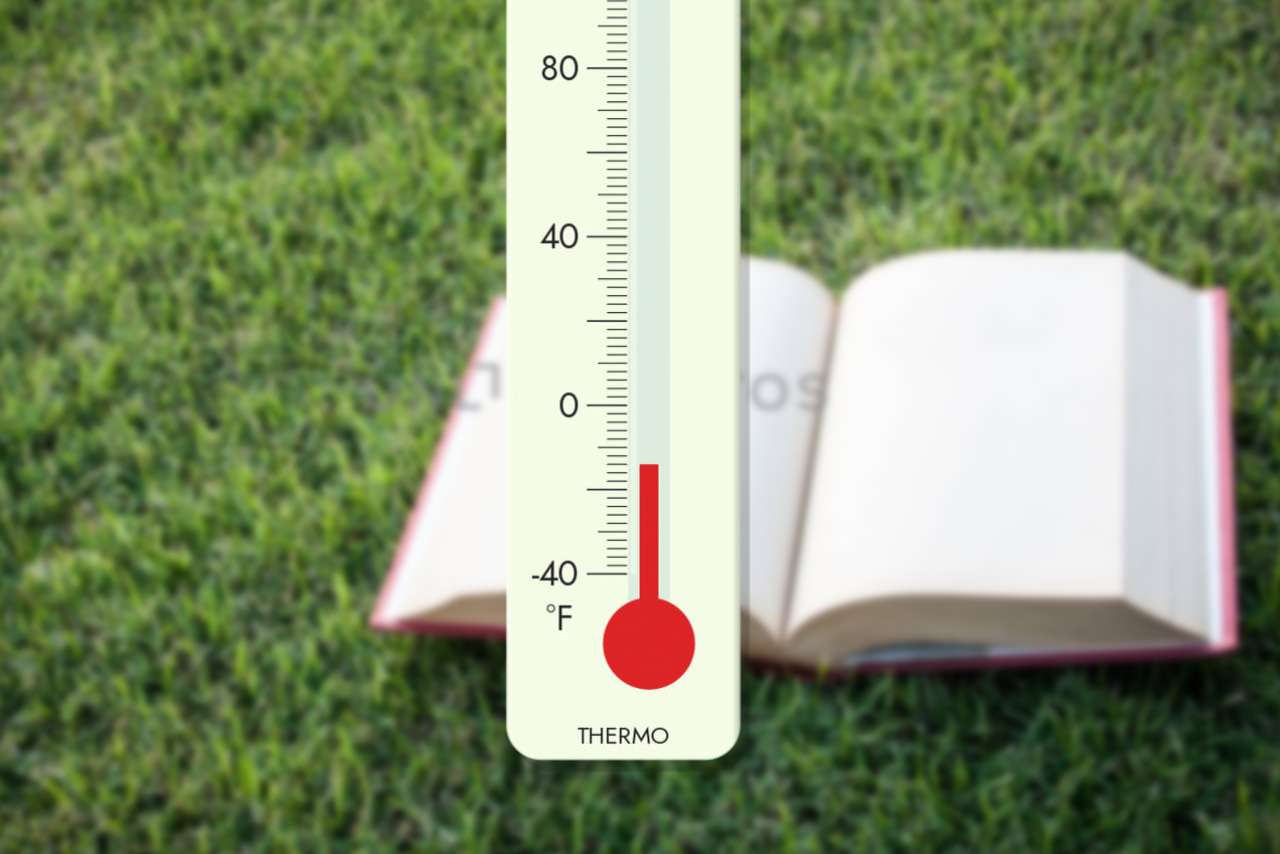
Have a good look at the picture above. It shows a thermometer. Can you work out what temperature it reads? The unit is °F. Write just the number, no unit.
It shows -14
